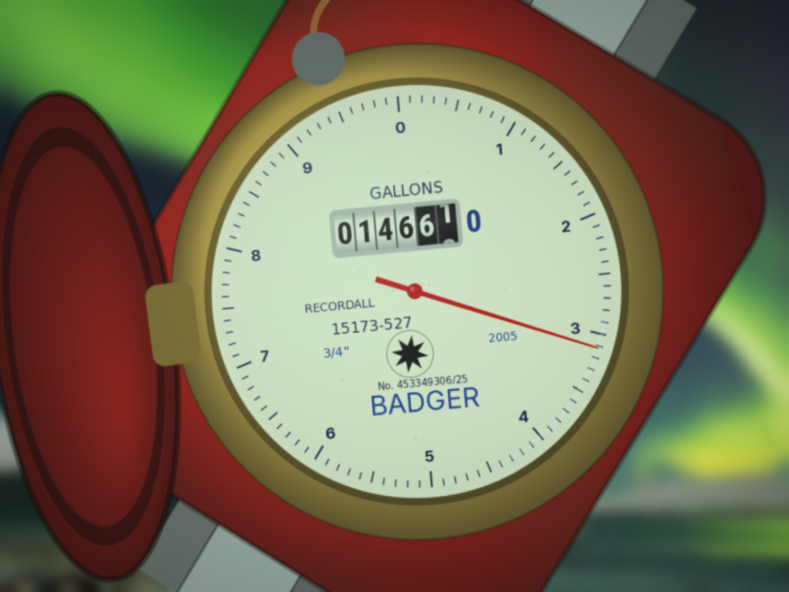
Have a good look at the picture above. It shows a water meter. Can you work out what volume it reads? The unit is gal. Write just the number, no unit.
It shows 146613.1
